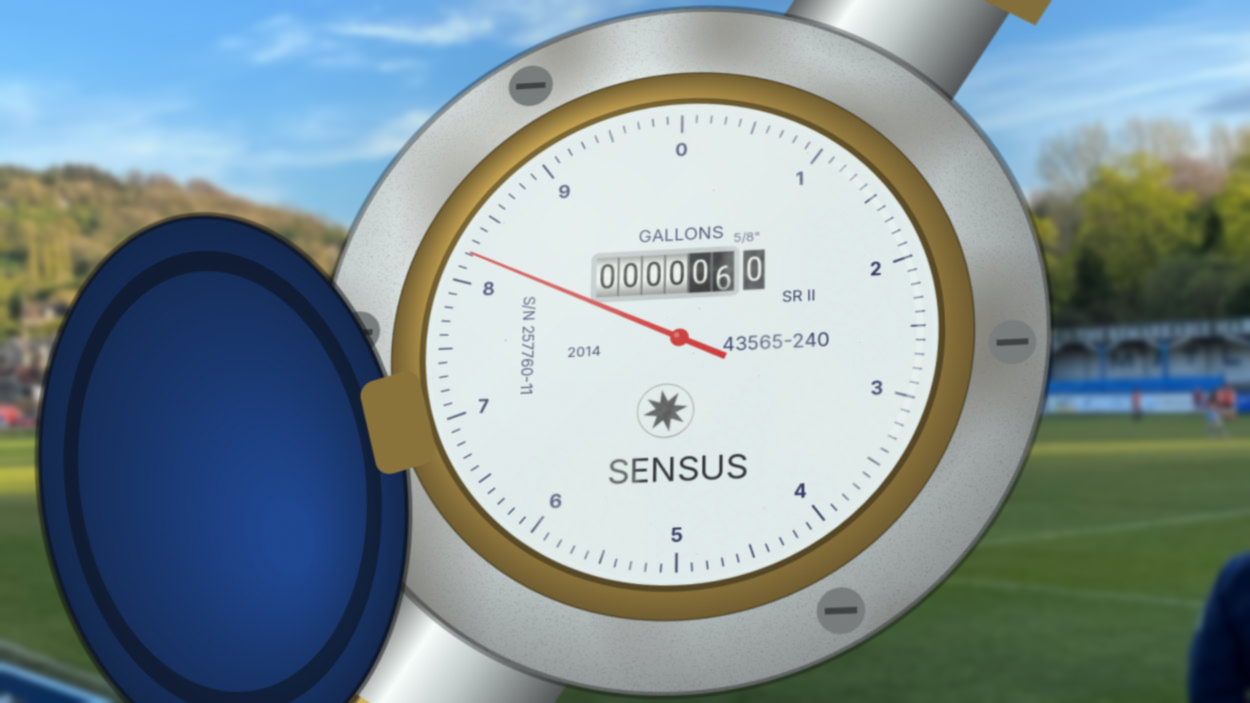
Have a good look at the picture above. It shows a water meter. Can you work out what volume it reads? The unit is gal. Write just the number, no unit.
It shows 58.2
